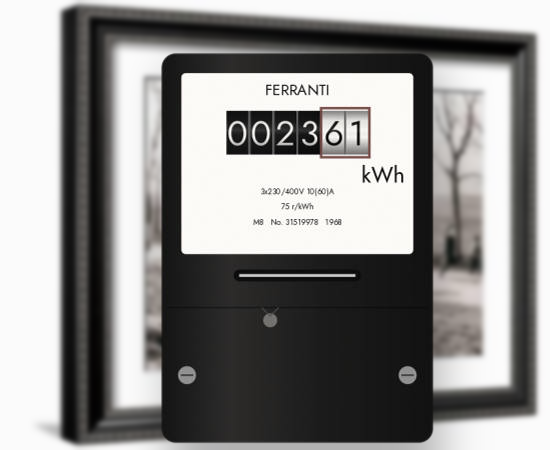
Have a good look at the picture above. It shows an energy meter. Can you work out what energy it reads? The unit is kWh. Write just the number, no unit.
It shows 23.61
